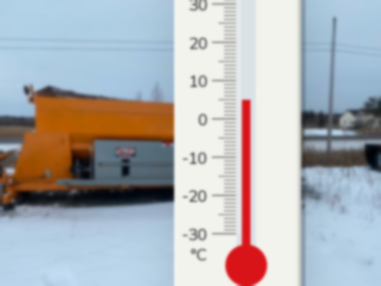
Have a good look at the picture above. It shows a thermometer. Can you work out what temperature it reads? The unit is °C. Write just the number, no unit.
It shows 5
